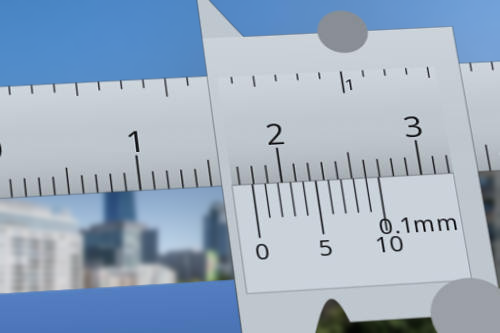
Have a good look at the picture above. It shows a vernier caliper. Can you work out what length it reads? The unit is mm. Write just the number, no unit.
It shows 17.9
